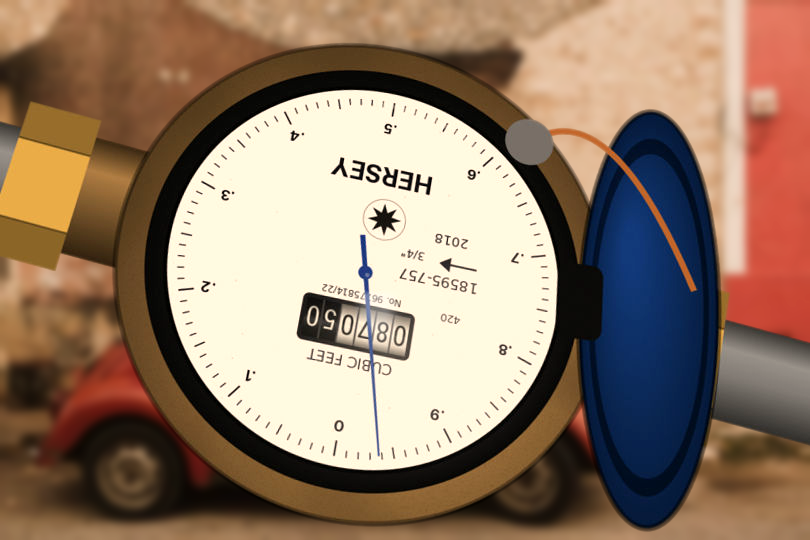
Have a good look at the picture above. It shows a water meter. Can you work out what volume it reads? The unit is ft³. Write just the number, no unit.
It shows 87049.96
